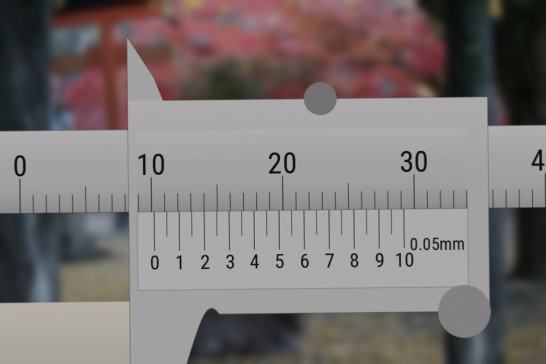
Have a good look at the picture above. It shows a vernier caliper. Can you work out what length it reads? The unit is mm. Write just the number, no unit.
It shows 10.2
